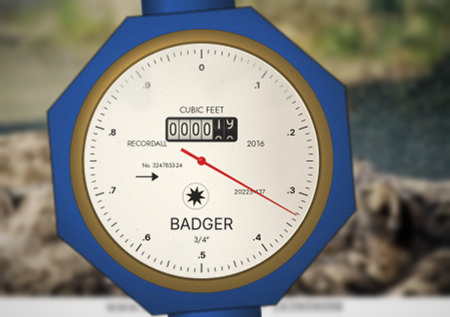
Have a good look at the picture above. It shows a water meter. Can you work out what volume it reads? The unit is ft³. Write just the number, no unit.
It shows 19.33
